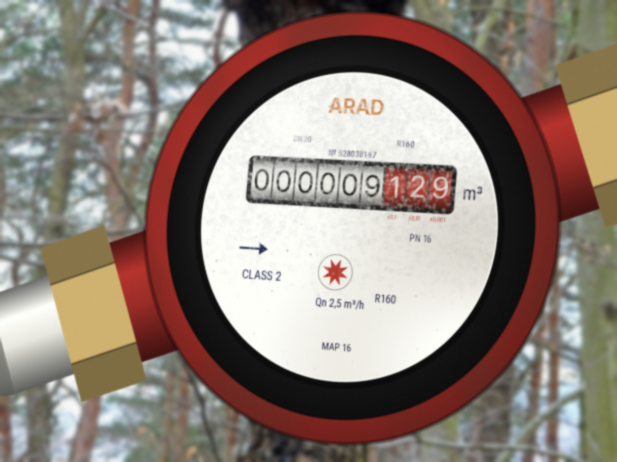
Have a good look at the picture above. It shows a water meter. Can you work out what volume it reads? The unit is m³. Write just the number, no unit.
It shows 9.129
